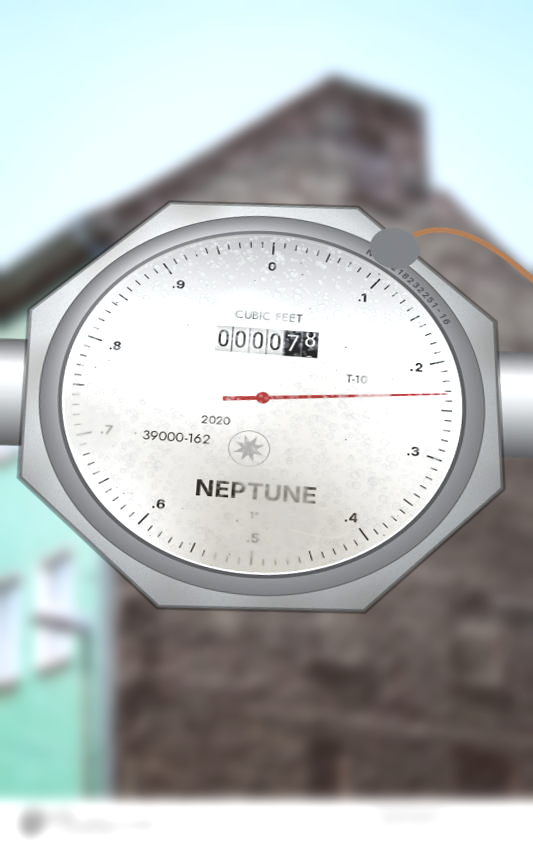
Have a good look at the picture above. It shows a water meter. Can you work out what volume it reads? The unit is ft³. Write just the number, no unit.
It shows 78.23
